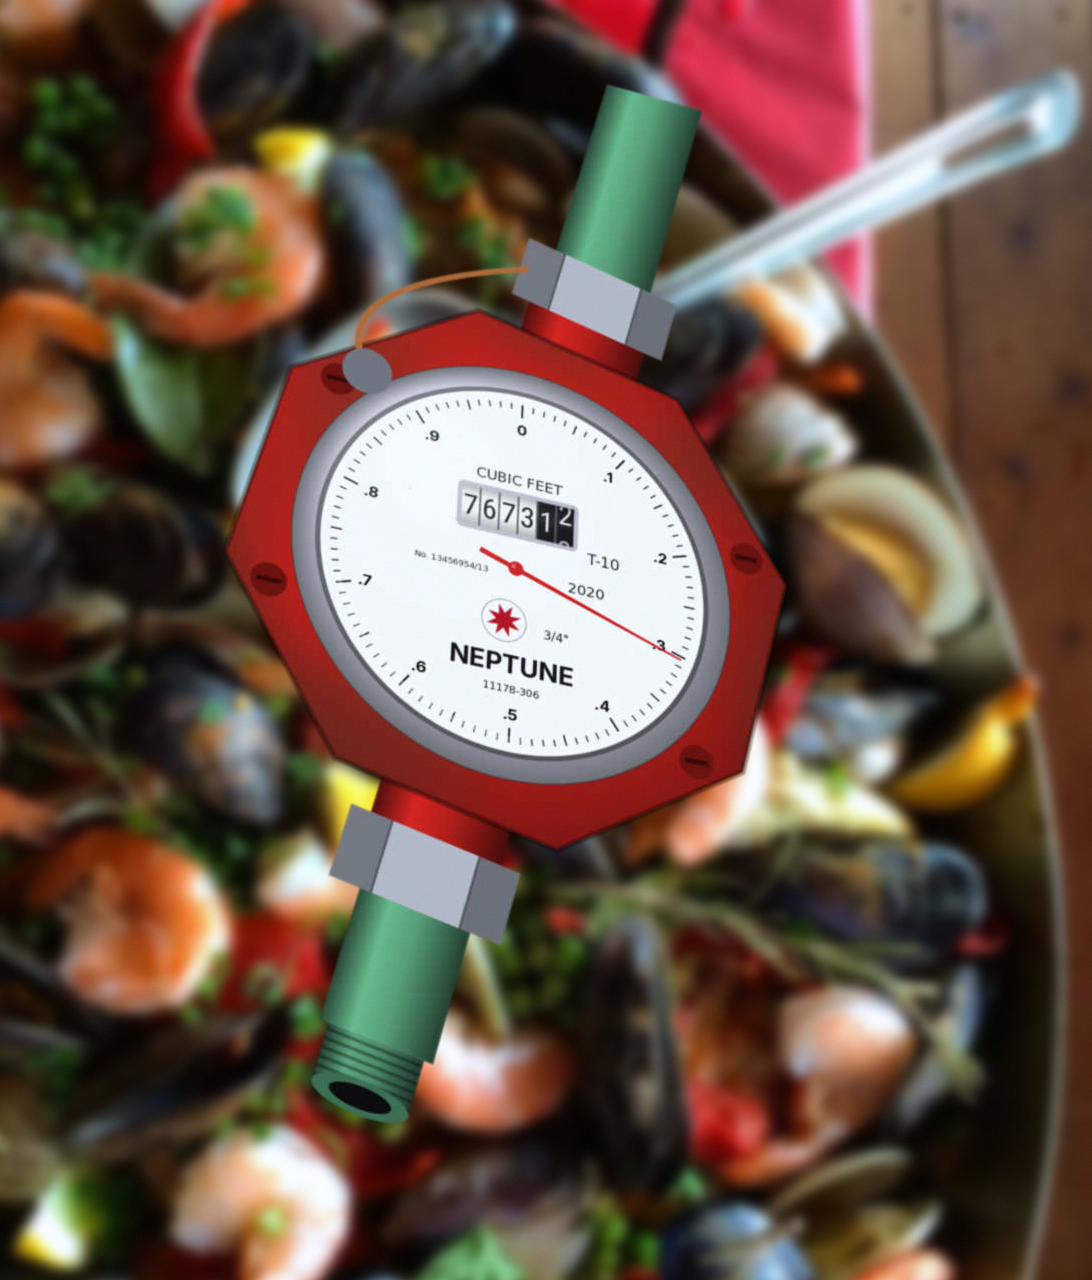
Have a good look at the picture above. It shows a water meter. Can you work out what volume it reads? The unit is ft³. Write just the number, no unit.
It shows 767312.30
